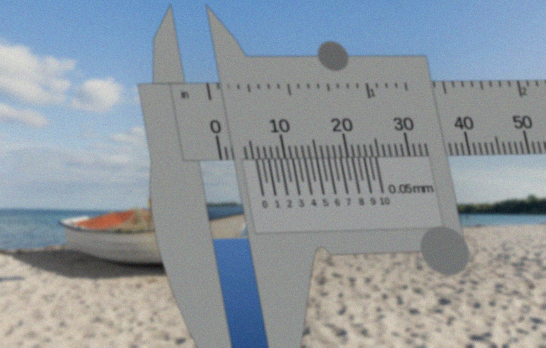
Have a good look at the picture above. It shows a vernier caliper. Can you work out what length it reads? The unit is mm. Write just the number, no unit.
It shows 5.5
